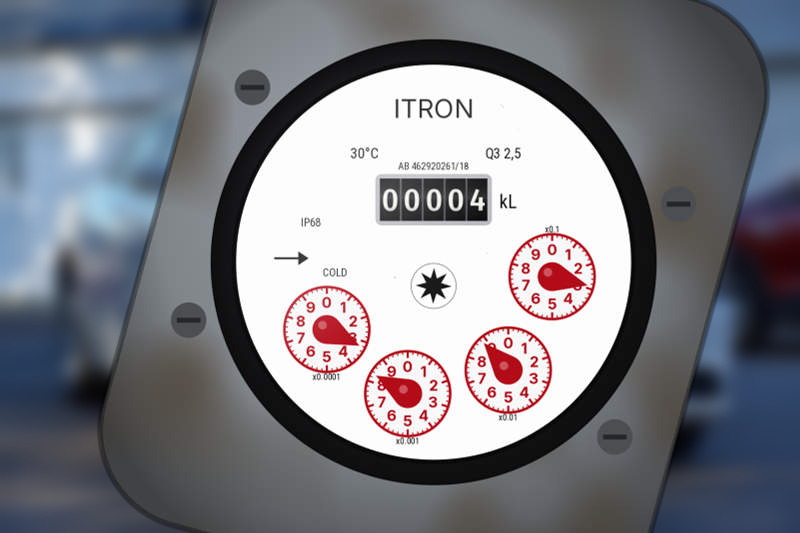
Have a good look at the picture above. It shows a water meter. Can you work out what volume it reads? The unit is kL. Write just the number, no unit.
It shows 4.2883
